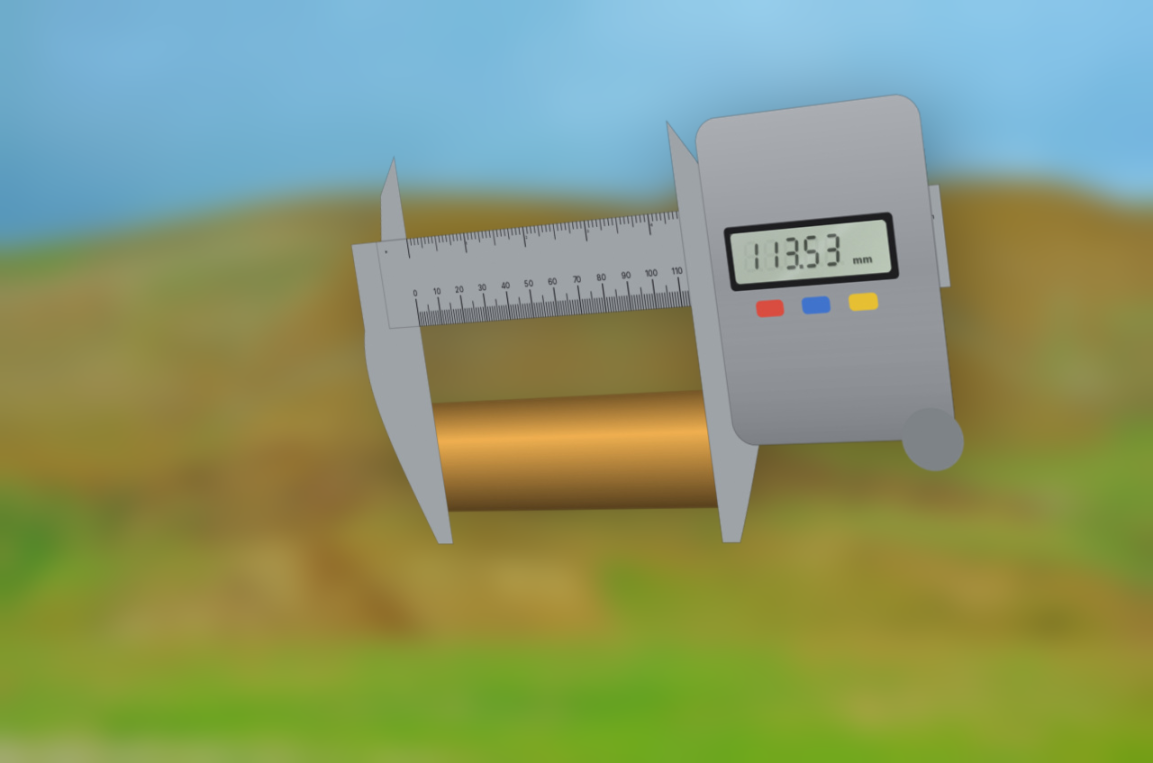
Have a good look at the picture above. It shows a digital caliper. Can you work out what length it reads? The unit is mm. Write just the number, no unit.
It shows 113.53
